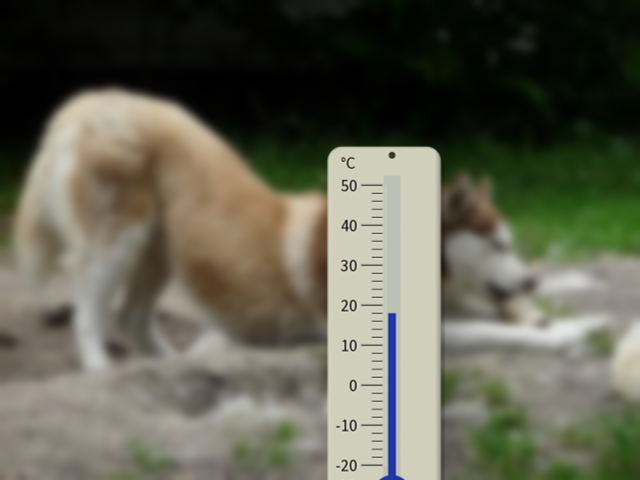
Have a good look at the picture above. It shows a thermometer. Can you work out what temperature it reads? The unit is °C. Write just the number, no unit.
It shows 18
